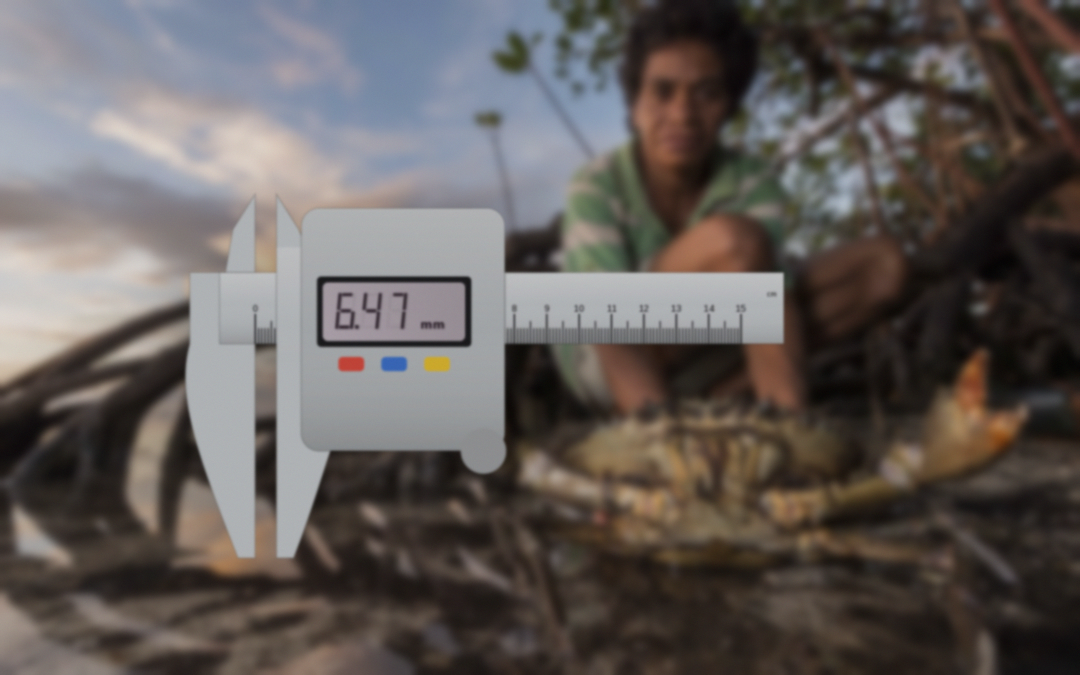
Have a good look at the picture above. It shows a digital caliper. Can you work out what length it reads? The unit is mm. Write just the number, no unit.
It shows 6.47
